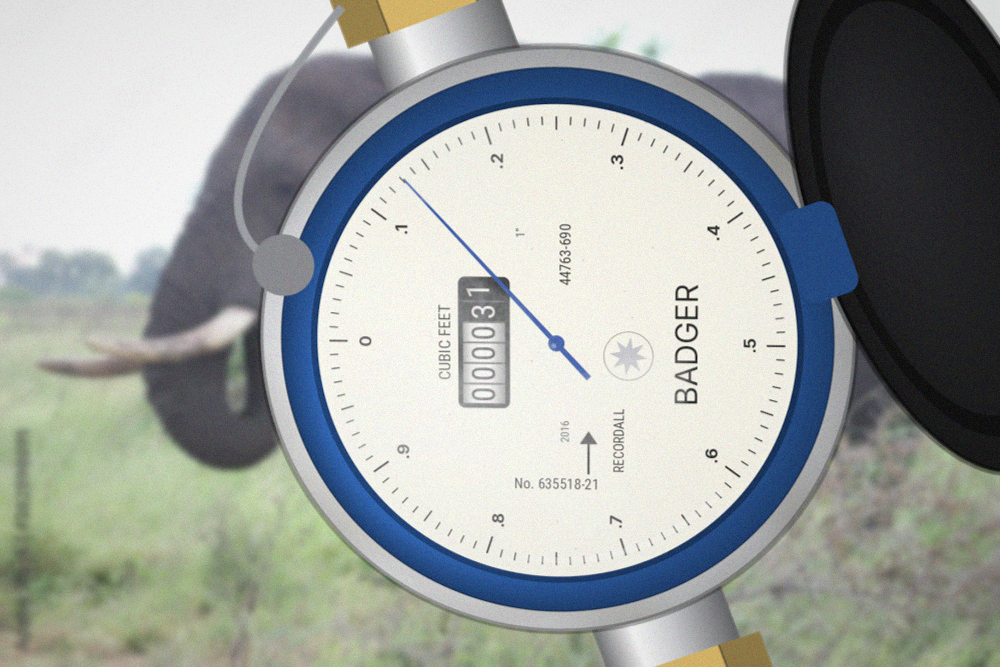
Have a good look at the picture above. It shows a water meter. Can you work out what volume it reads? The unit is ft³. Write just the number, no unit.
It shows 31.13
